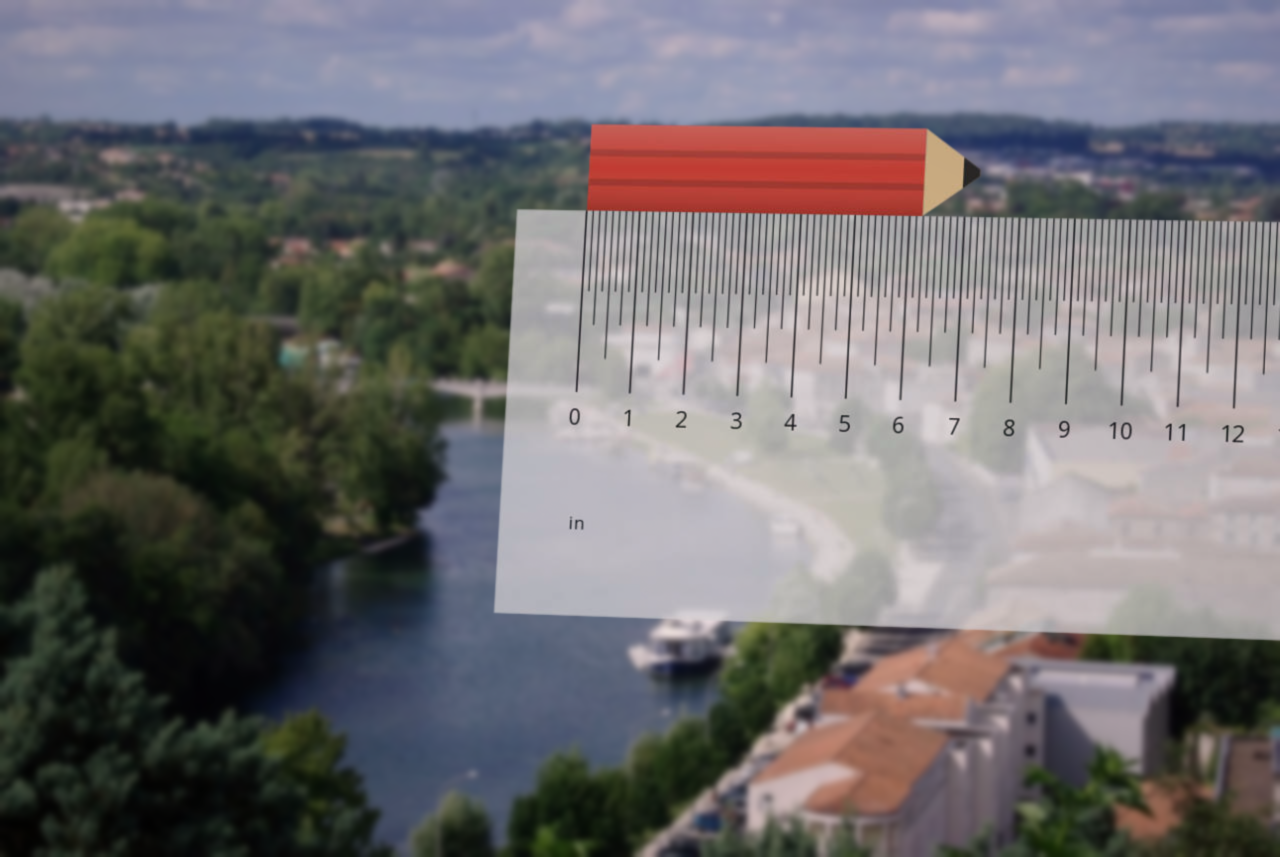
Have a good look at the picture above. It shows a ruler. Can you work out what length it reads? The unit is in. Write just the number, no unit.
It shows 7.25
